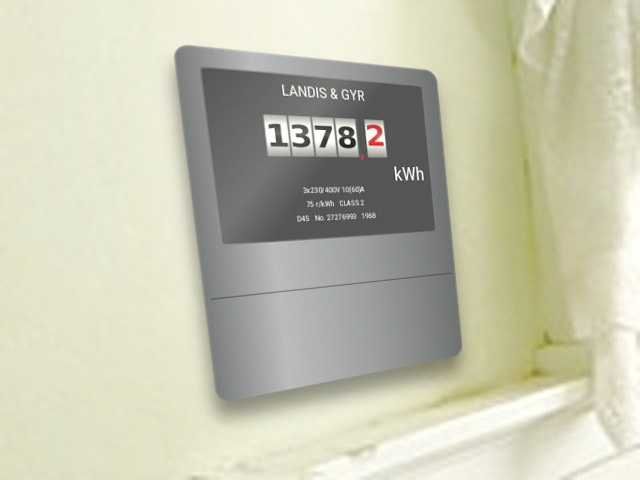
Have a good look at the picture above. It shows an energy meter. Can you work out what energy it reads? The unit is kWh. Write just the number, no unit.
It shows 1378.2
